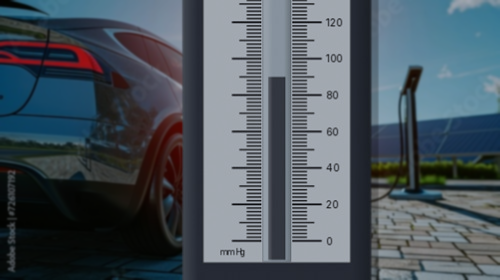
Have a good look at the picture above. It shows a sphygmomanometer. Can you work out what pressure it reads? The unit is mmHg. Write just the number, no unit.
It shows 90
